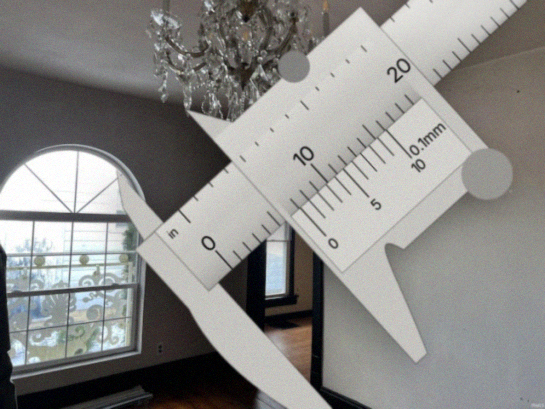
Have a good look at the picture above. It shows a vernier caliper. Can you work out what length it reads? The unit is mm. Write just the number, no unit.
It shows 7.1
